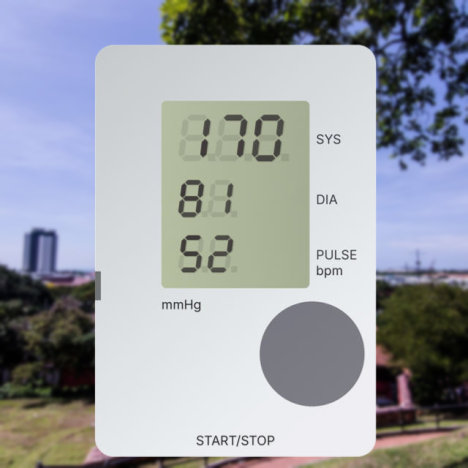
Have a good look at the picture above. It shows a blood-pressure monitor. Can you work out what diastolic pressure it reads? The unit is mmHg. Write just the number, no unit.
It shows 81
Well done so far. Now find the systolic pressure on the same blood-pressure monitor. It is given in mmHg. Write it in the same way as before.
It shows 170
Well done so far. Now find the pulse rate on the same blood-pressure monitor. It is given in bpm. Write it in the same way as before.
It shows 52
